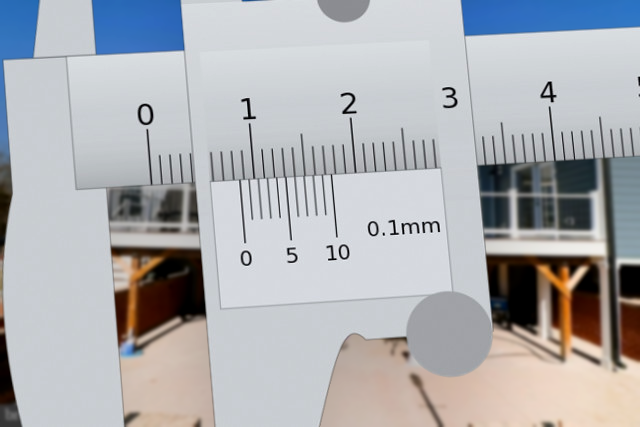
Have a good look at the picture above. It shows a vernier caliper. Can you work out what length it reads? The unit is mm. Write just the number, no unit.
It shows 8.6
